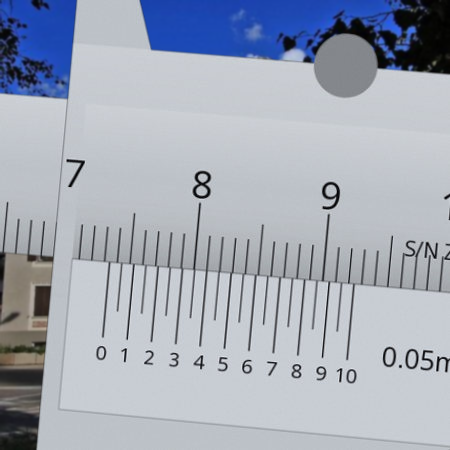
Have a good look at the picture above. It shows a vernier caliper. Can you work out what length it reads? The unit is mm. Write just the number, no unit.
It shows 73.4
